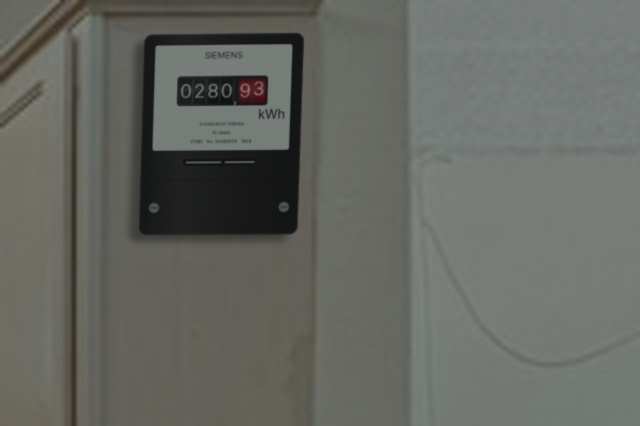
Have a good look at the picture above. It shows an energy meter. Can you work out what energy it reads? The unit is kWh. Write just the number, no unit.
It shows 280.93
